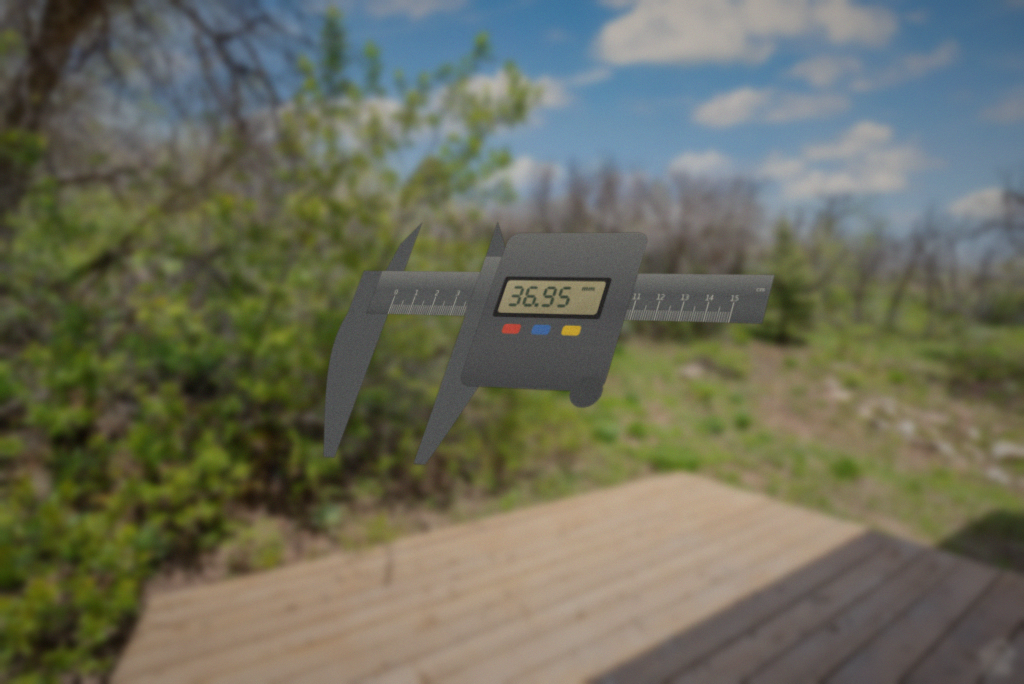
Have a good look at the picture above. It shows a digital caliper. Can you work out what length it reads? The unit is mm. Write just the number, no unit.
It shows 36.95
